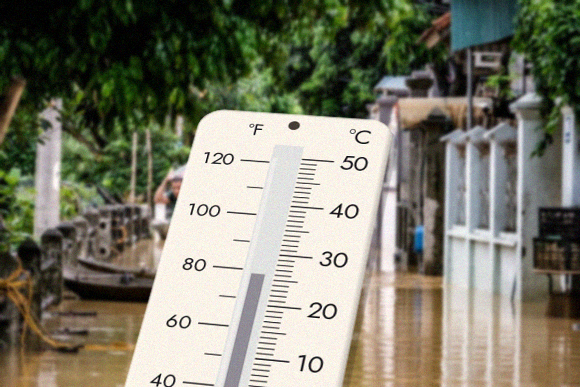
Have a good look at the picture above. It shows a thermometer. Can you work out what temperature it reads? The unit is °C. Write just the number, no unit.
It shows 26
